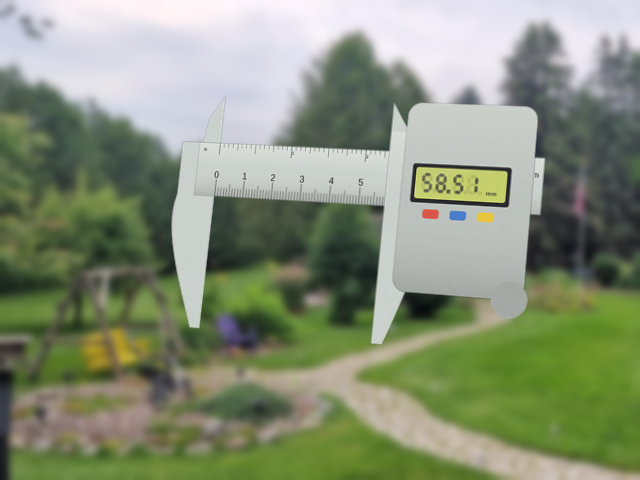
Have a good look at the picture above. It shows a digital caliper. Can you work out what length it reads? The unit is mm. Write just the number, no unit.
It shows 58.51
